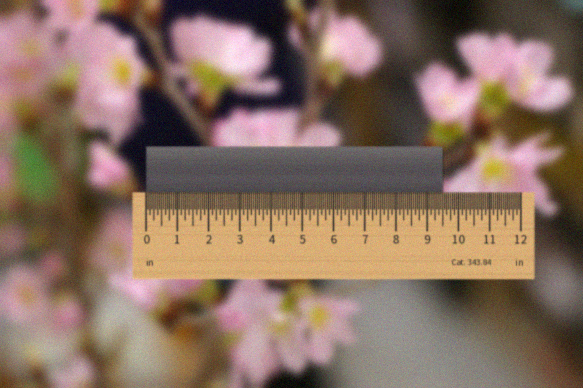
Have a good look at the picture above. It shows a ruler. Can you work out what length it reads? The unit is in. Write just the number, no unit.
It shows 9.5
